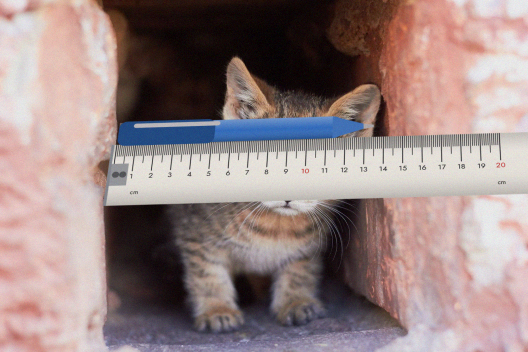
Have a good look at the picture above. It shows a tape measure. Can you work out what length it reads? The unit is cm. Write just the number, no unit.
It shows 13.5
